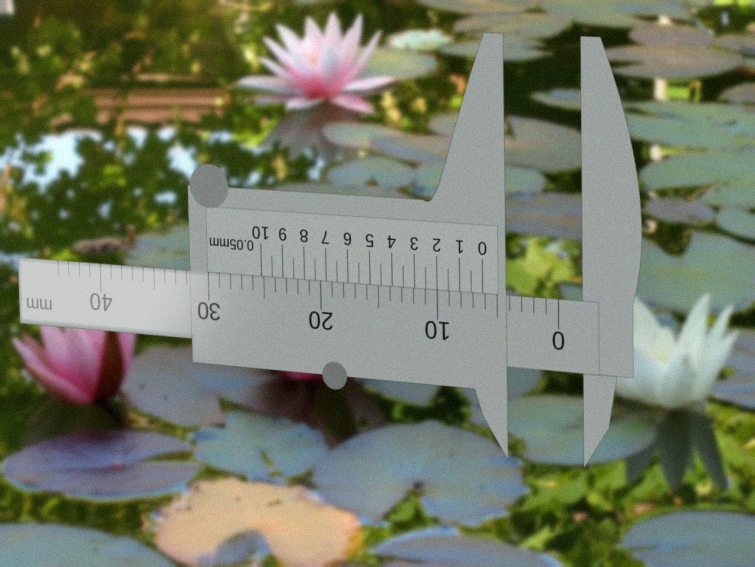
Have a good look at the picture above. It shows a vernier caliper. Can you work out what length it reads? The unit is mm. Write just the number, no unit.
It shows 6.2
